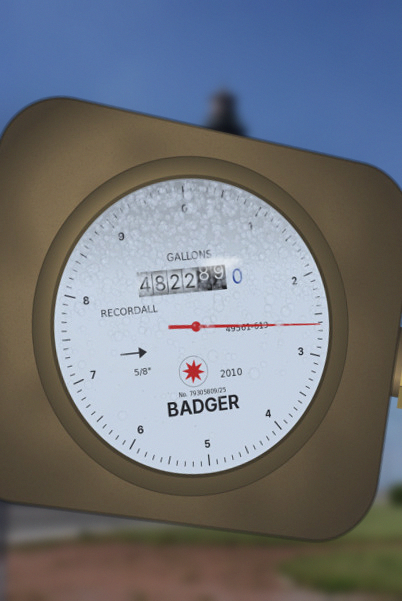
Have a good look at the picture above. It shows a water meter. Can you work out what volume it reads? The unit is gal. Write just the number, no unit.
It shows 4822892.6
